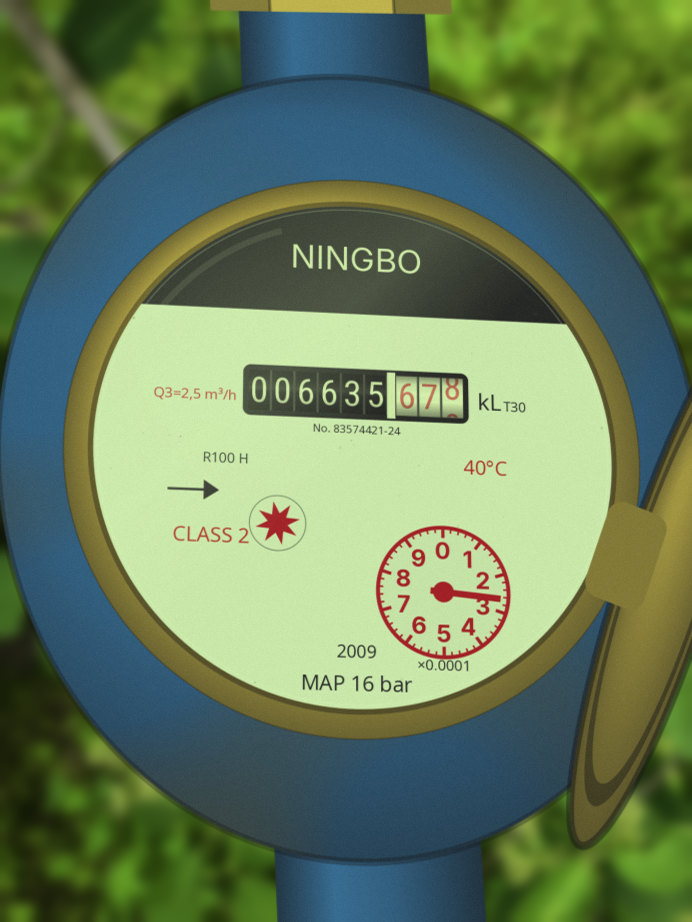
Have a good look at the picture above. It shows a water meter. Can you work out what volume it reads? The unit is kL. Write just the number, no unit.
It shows 6635.6782
